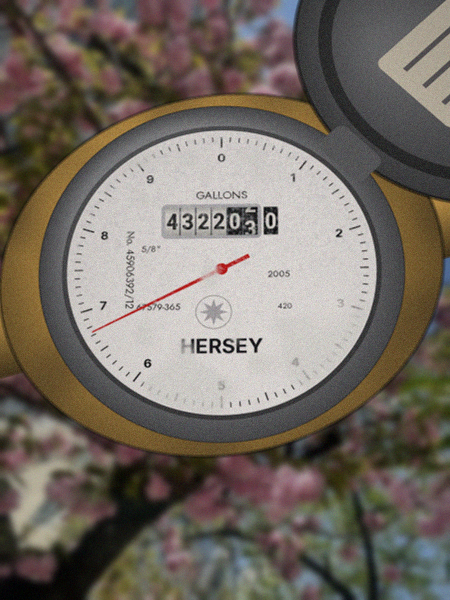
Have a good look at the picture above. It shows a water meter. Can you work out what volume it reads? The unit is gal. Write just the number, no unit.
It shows 4322026.7
